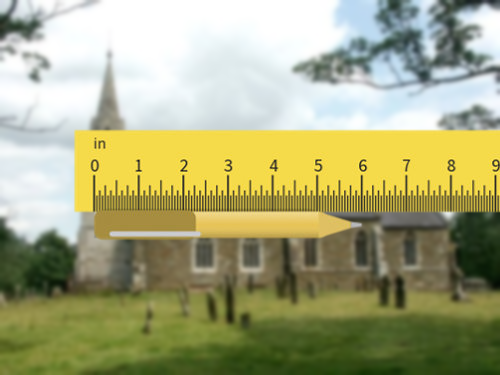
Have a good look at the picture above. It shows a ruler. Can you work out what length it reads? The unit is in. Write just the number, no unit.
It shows 6
